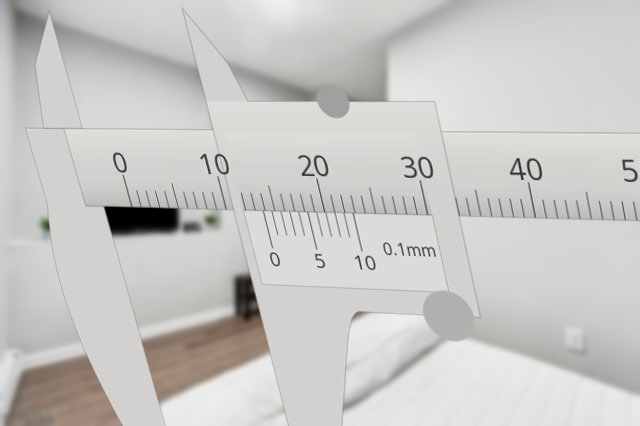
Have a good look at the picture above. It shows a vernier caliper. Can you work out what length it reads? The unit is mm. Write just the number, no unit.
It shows 13.8
